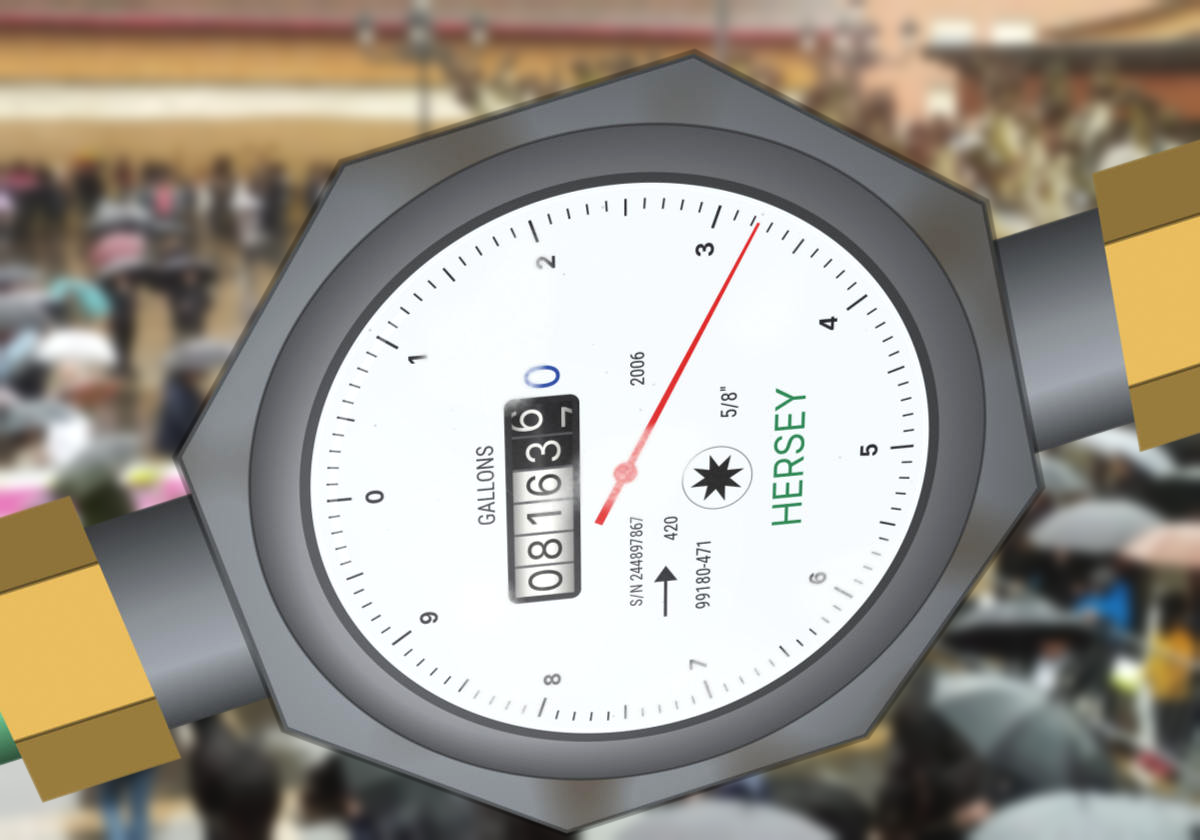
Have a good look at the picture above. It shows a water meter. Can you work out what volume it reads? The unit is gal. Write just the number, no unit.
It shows 816363.2
